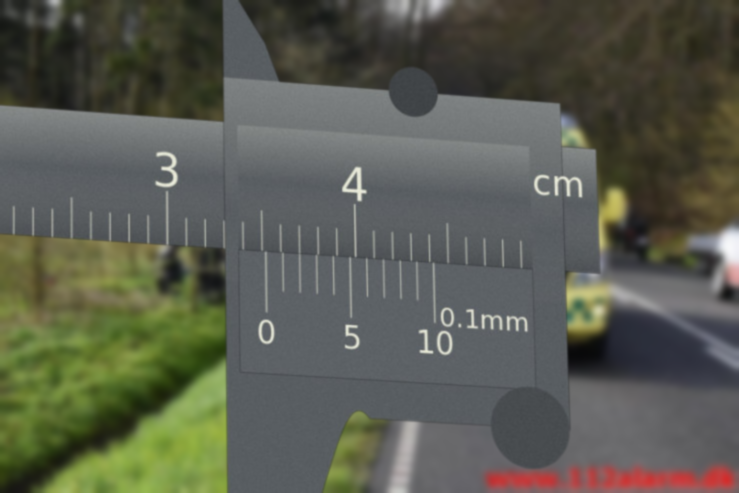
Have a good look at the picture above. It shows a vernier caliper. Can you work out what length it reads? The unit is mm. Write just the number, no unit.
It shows 35.2
